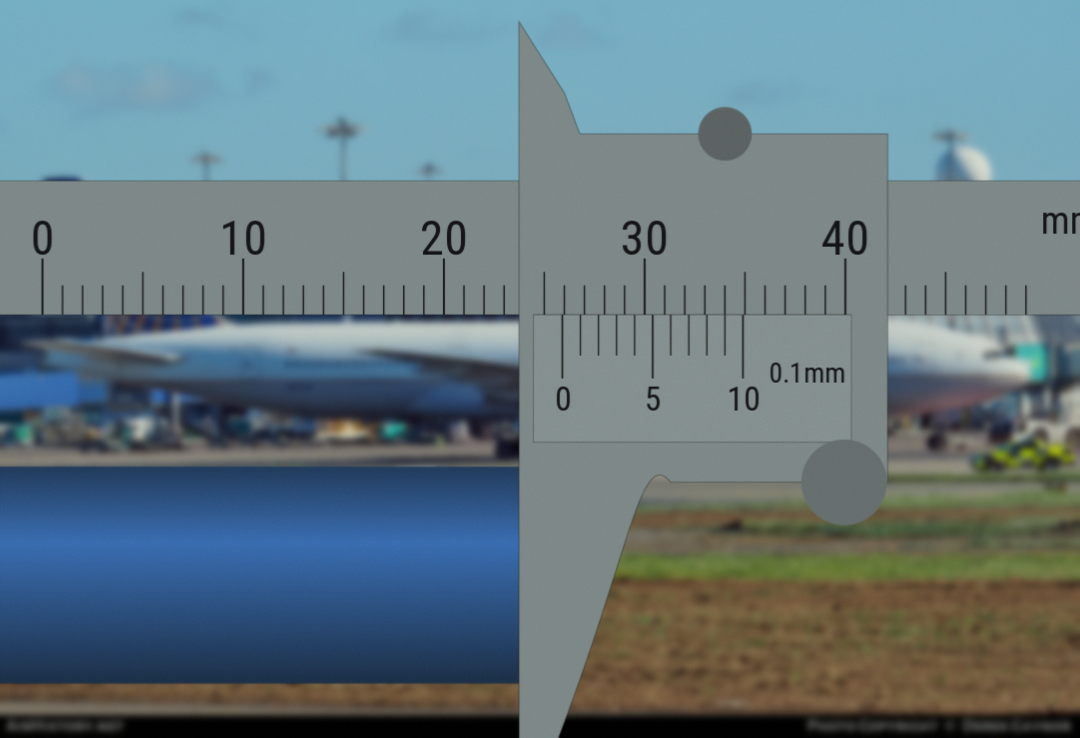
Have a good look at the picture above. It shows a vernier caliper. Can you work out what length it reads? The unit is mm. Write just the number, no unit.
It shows 25.9
